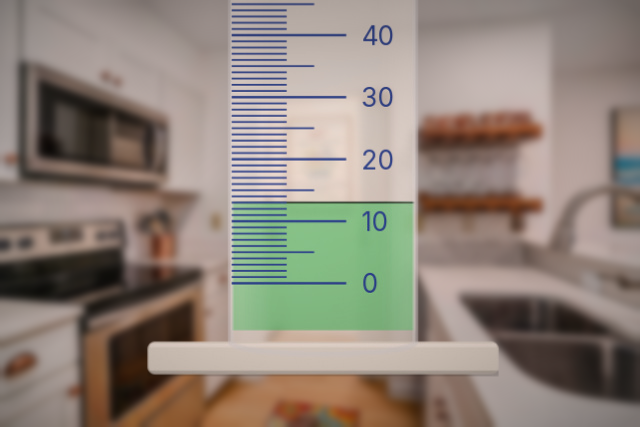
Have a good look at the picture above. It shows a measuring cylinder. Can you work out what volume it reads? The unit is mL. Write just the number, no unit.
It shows 13
